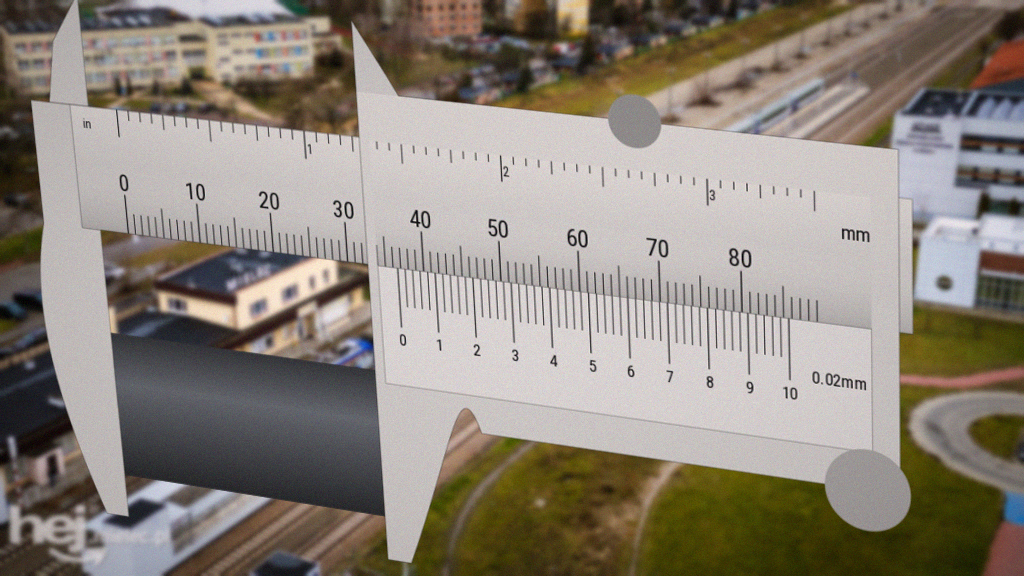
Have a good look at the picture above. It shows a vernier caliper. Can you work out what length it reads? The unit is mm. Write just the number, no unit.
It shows 36.6
